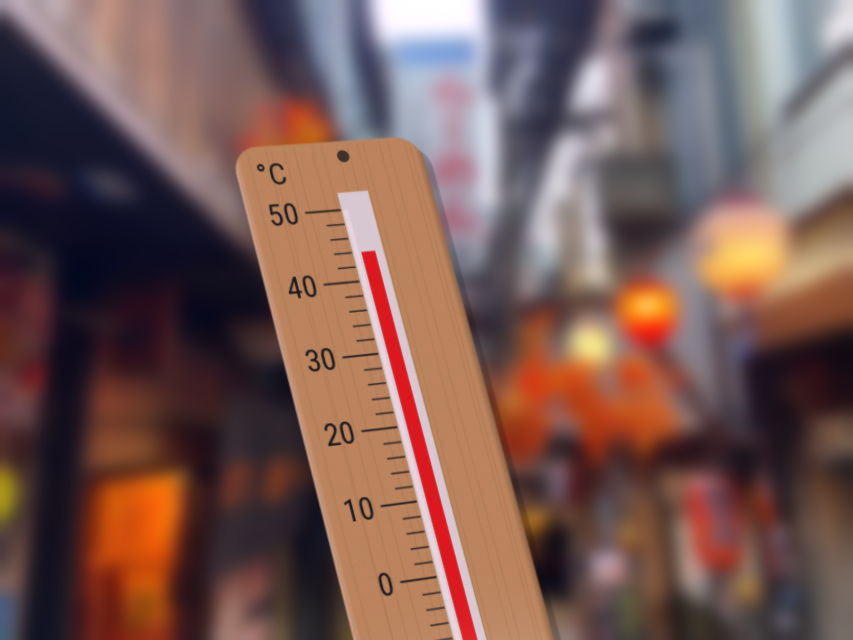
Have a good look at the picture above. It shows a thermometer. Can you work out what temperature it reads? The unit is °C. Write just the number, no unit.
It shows 44
